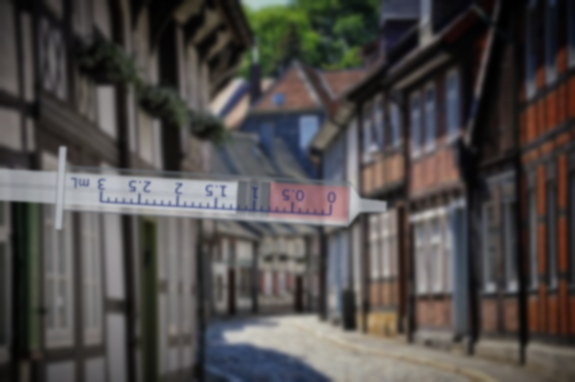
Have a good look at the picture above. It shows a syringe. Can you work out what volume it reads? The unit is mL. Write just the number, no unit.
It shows 0.8
